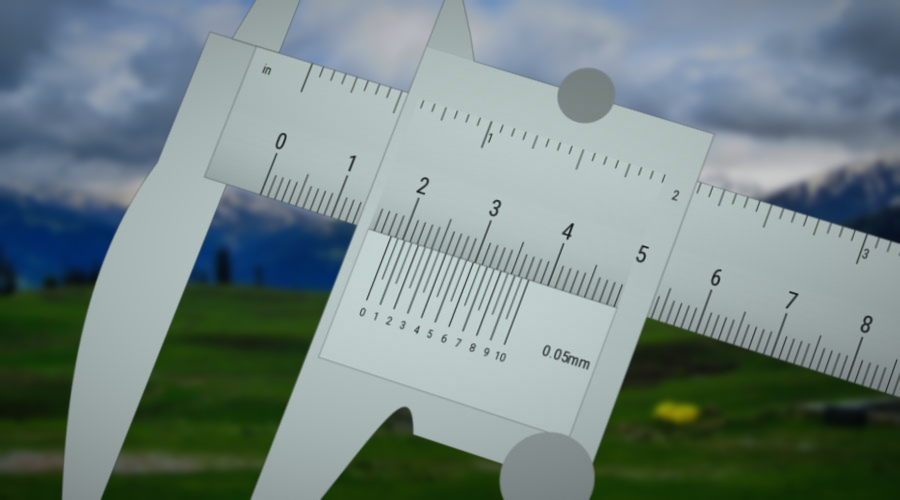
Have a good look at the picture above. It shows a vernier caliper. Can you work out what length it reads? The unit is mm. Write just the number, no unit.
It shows 18.4
